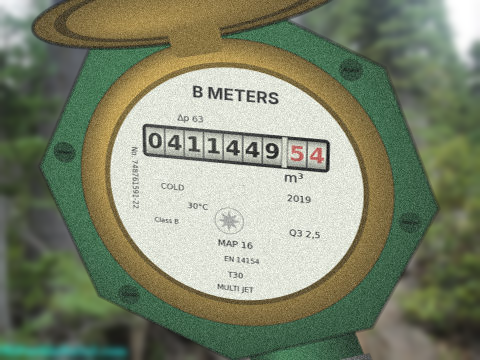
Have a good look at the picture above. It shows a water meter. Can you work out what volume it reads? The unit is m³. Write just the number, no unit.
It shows 411449.54
